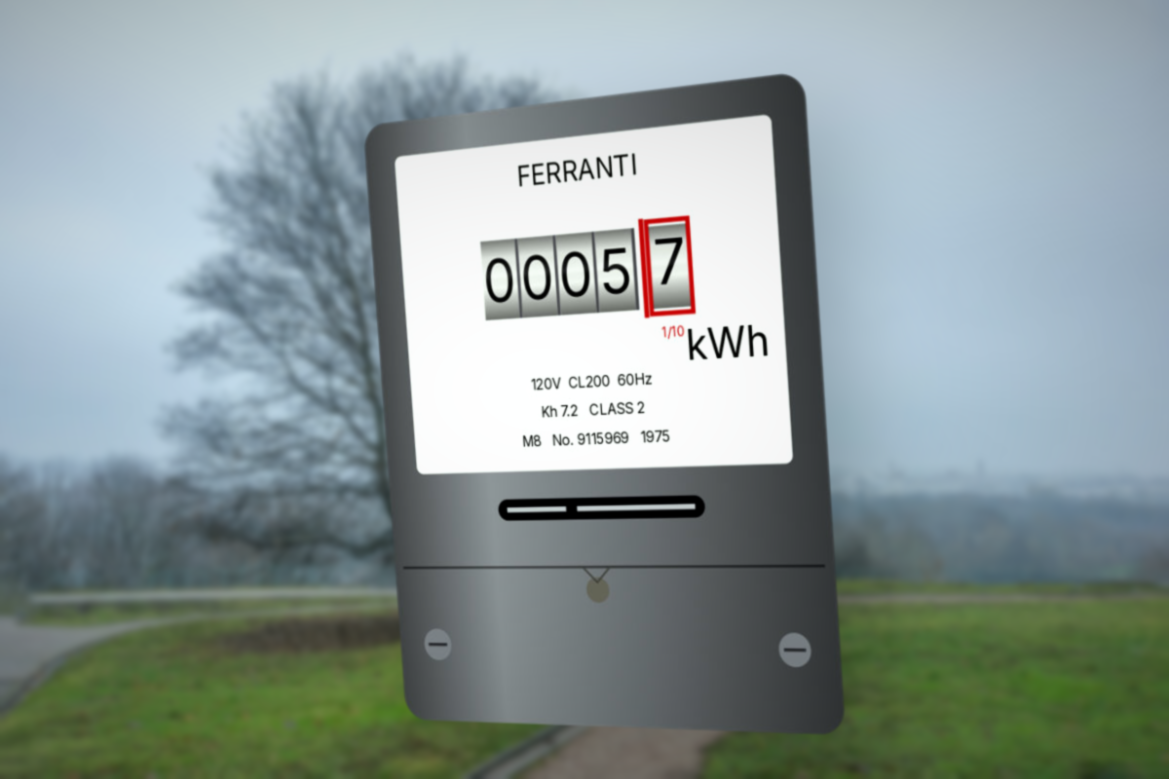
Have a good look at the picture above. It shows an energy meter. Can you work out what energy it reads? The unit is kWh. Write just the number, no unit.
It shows 5.7
